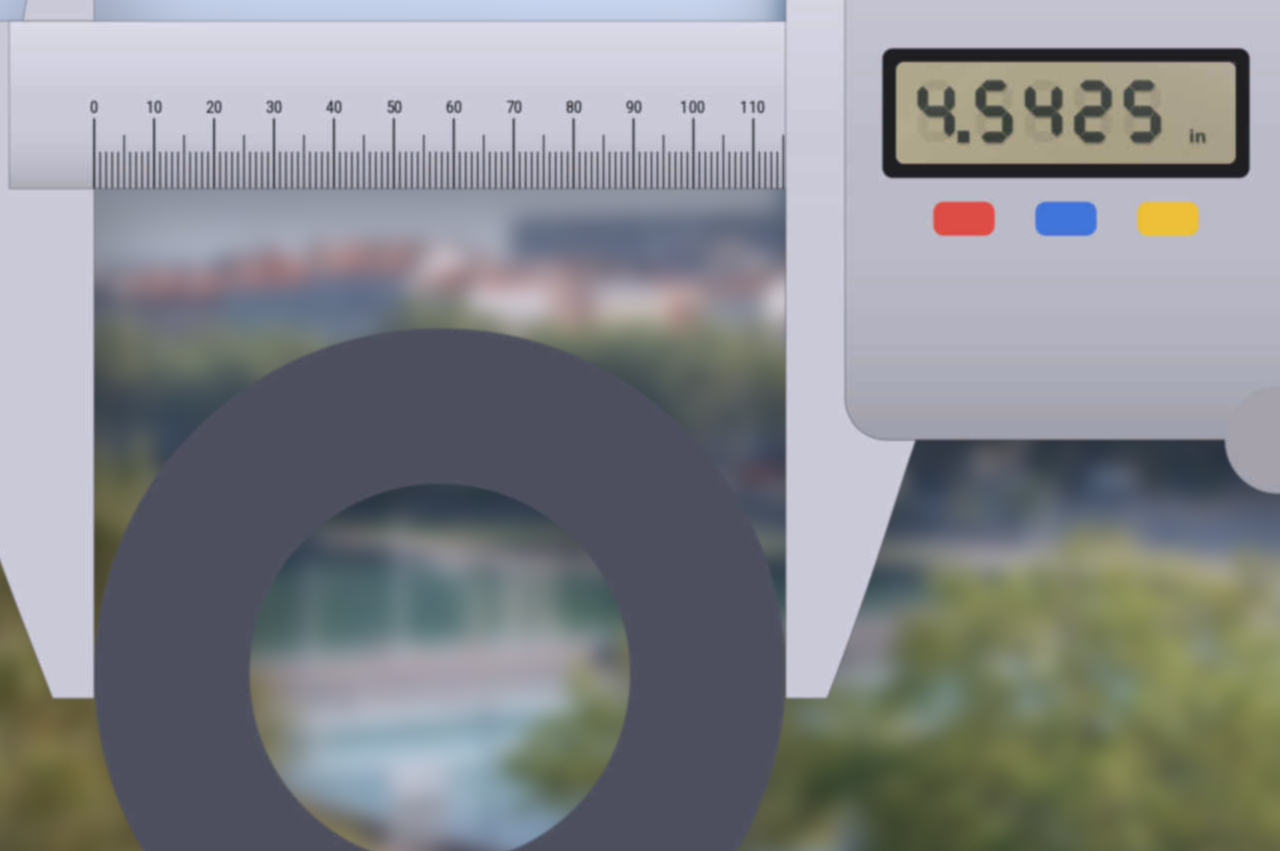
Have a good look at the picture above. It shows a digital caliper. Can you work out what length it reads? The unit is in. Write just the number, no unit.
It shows 4.5425
